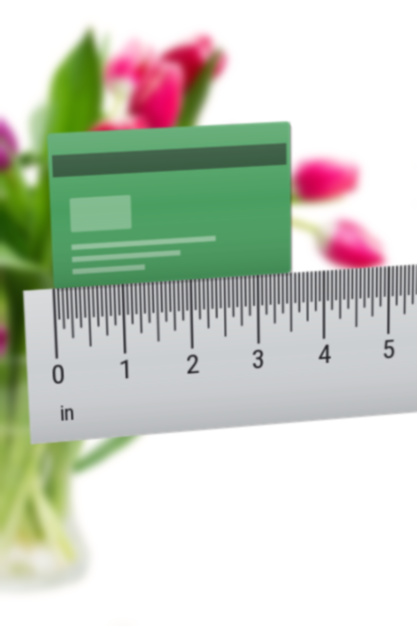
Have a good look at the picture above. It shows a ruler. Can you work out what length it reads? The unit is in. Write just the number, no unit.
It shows 3.5
